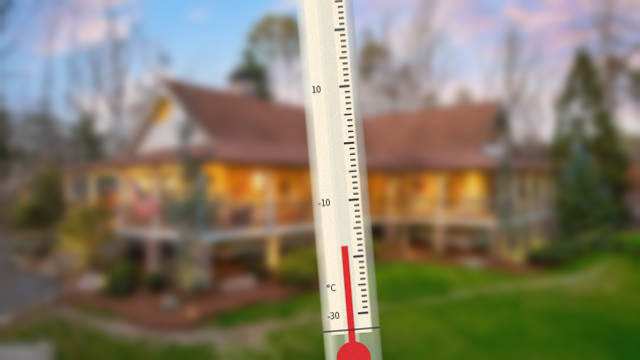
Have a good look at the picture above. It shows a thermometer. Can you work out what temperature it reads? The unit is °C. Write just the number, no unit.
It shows -18
